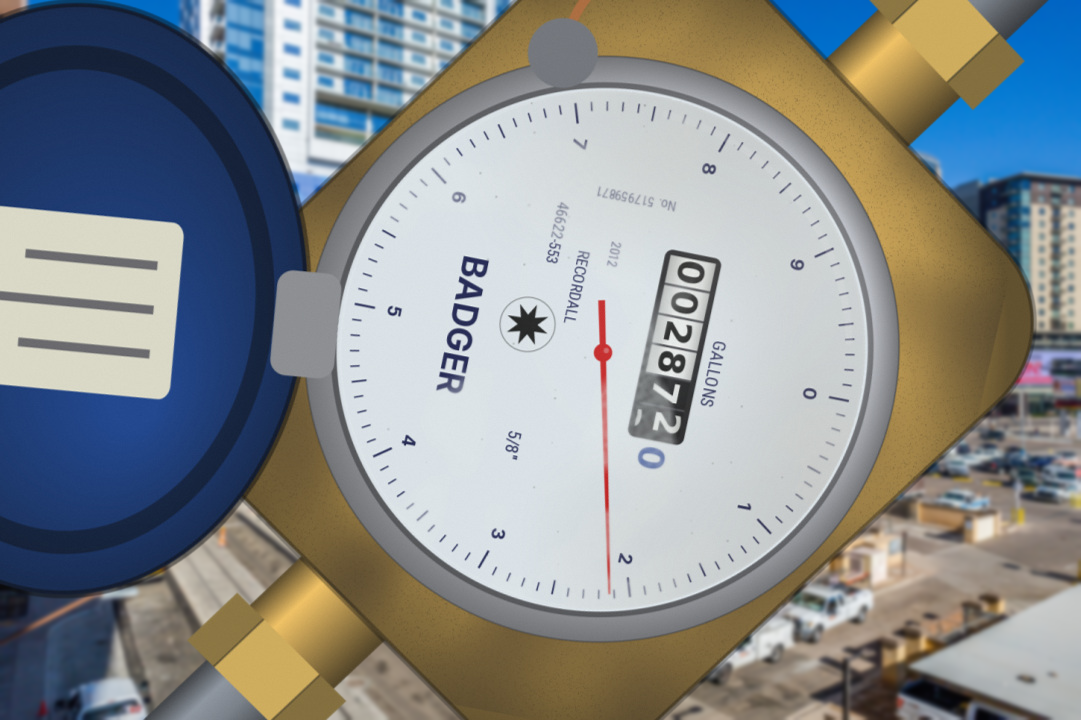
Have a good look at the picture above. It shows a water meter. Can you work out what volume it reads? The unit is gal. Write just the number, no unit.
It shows 28722.1
